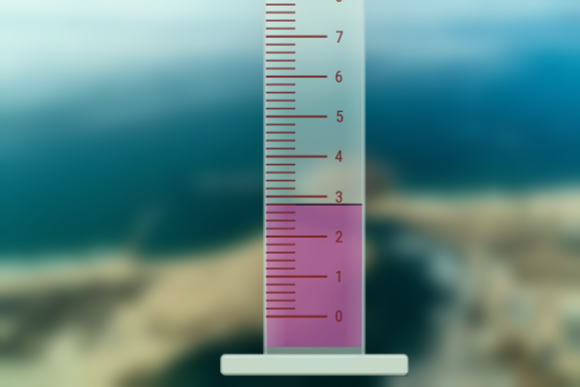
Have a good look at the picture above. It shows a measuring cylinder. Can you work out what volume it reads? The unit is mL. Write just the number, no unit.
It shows 2.8
